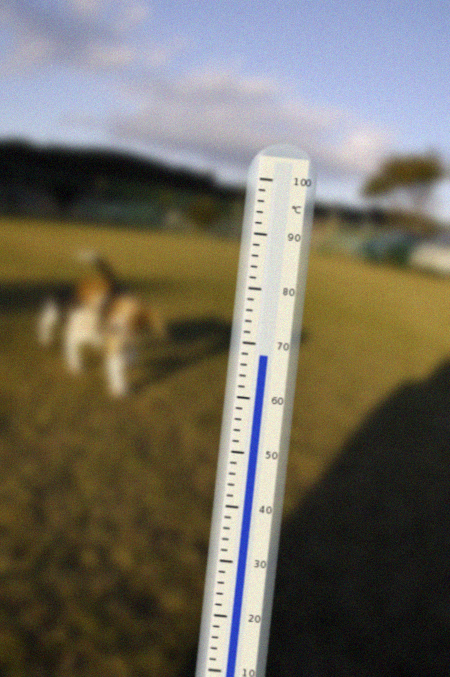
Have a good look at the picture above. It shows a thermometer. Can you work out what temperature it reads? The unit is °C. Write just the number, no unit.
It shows 68
